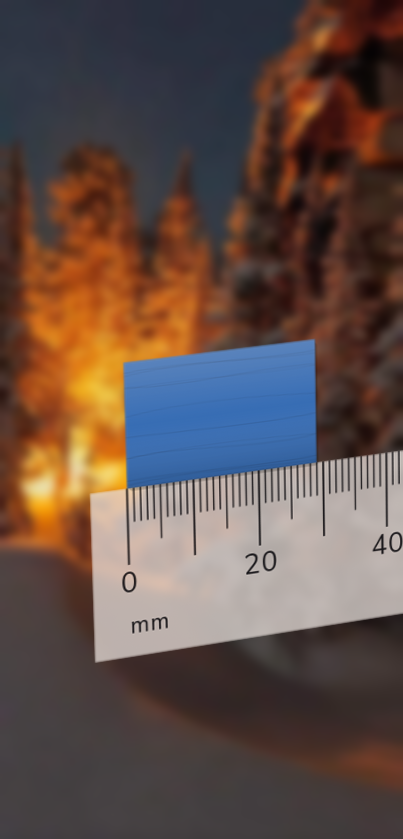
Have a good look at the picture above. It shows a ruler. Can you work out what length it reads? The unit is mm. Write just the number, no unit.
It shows 29
